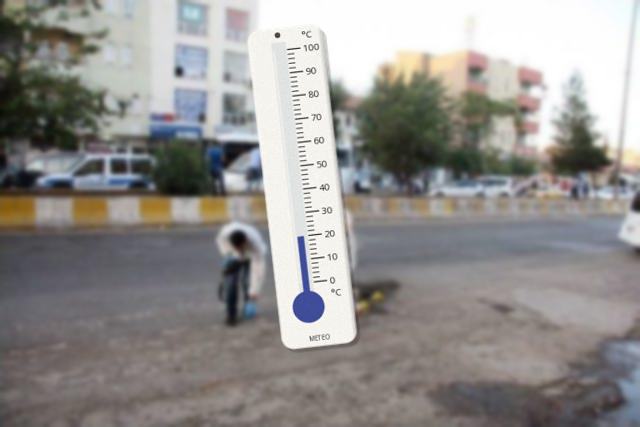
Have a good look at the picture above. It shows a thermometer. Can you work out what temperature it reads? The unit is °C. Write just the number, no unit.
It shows 20
